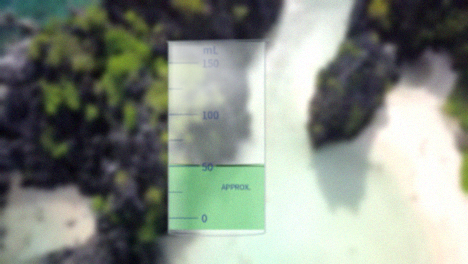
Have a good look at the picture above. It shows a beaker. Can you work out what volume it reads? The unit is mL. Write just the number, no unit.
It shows 50
